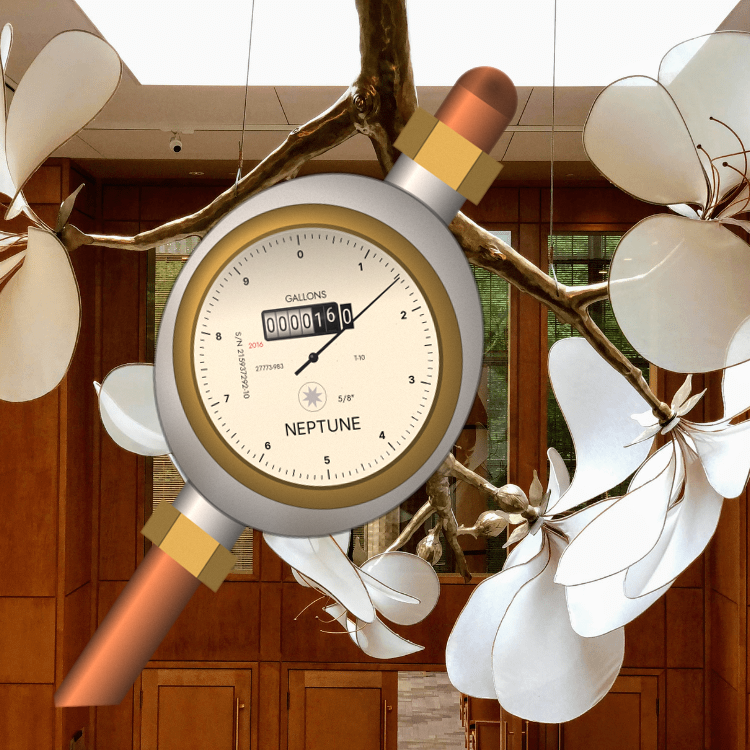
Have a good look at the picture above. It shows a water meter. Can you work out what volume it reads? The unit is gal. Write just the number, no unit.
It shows 161.5
